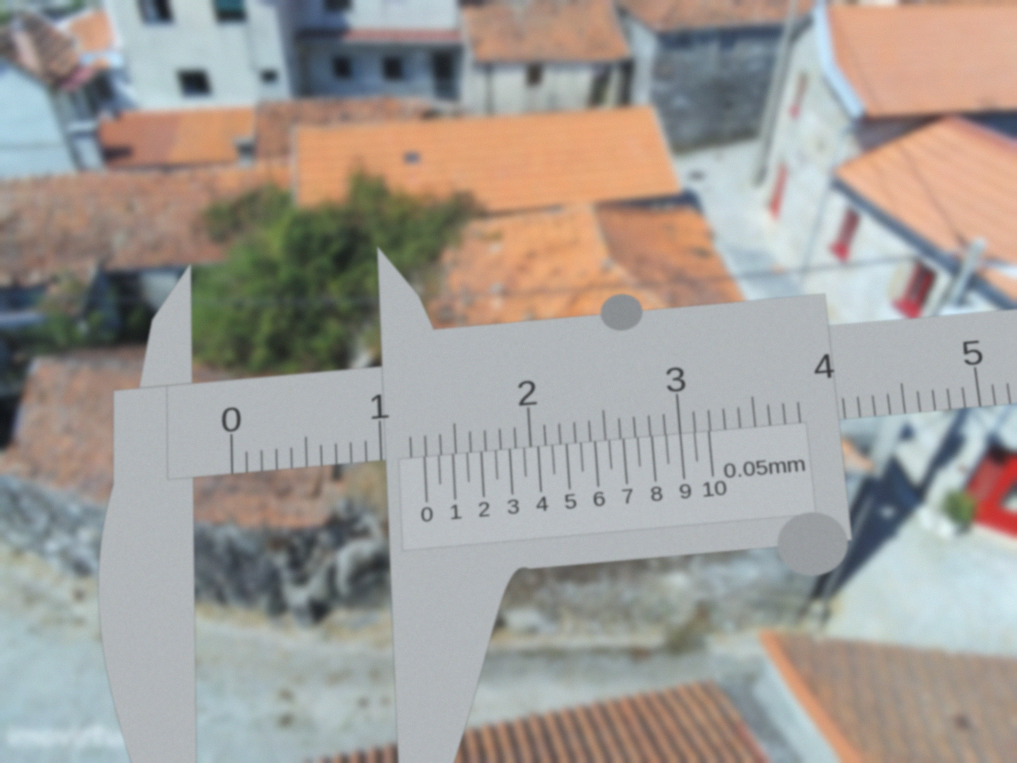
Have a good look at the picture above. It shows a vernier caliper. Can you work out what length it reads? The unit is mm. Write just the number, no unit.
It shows 12.9
